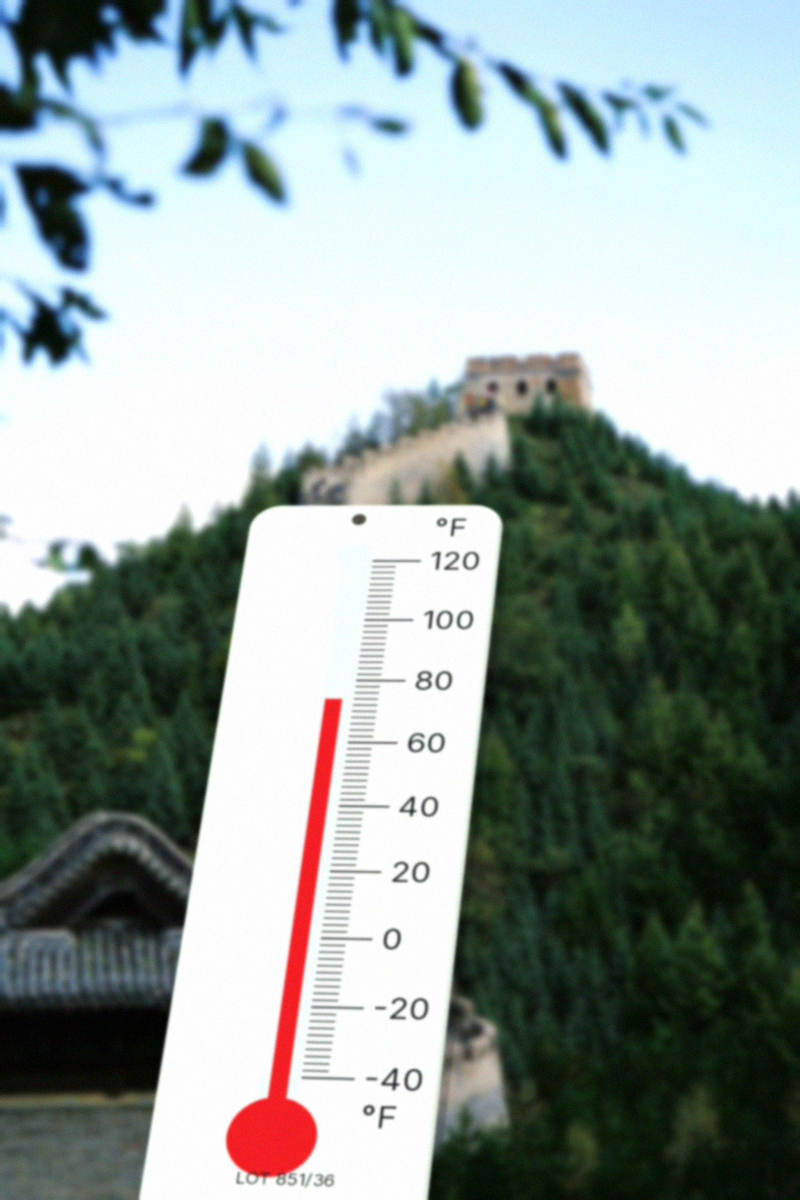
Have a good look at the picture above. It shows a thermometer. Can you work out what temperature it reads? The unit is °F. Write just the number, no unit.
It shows 74
